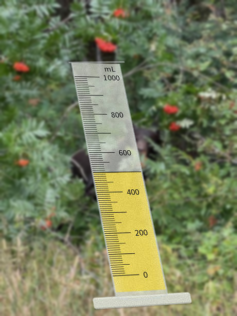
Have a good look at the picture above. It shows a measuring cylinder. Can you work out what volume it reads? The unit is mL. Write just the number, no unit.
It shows 500
